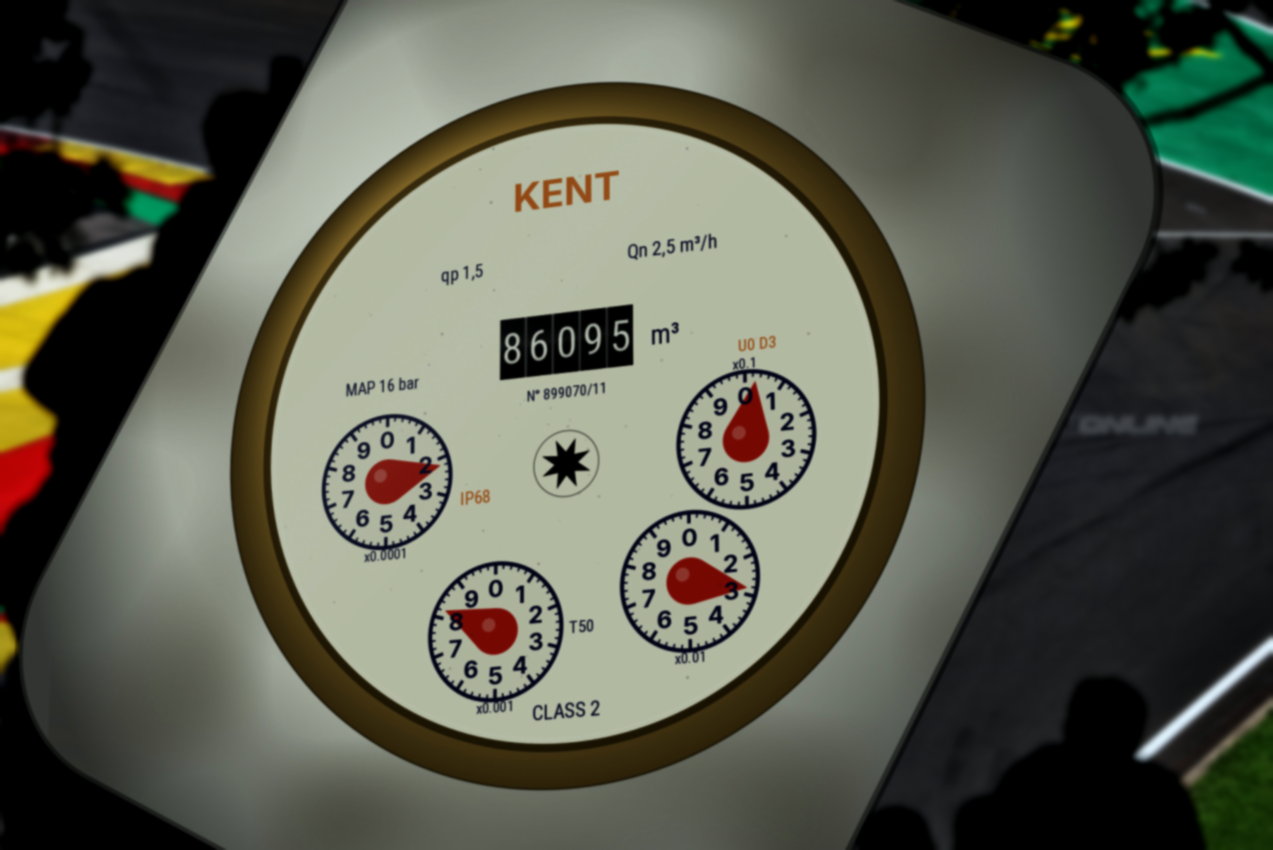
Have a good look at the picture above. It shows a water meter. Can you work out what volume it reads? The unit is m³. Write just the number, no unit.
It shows 86095.0282
